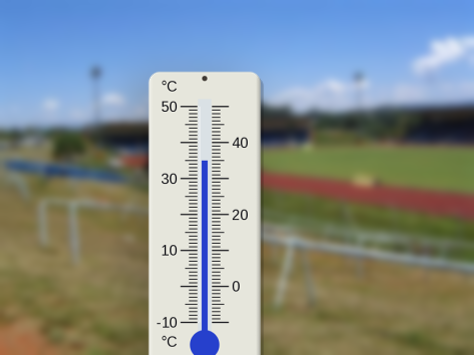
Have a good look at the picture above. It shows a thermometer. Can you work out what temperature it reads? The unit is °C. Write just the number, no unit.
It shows 35
